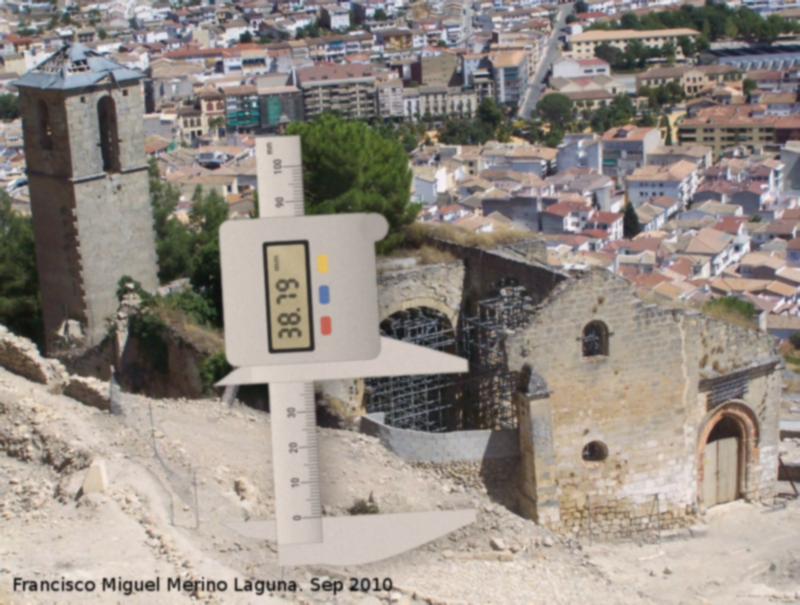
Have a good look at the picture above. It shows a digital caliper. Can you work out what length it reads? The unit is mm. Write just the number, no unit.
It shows 38.79
